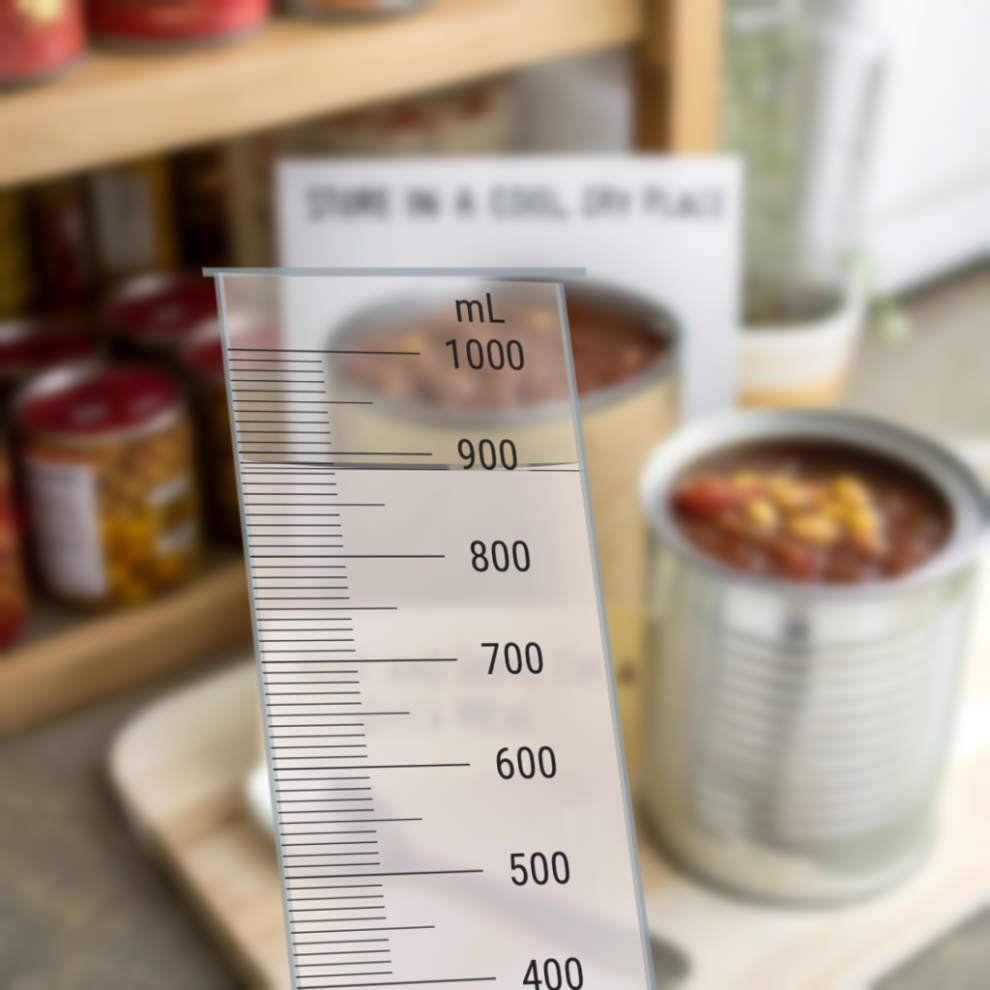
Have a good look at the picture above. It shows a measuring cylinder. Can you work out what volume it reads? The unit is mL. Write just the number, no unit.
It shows 885
